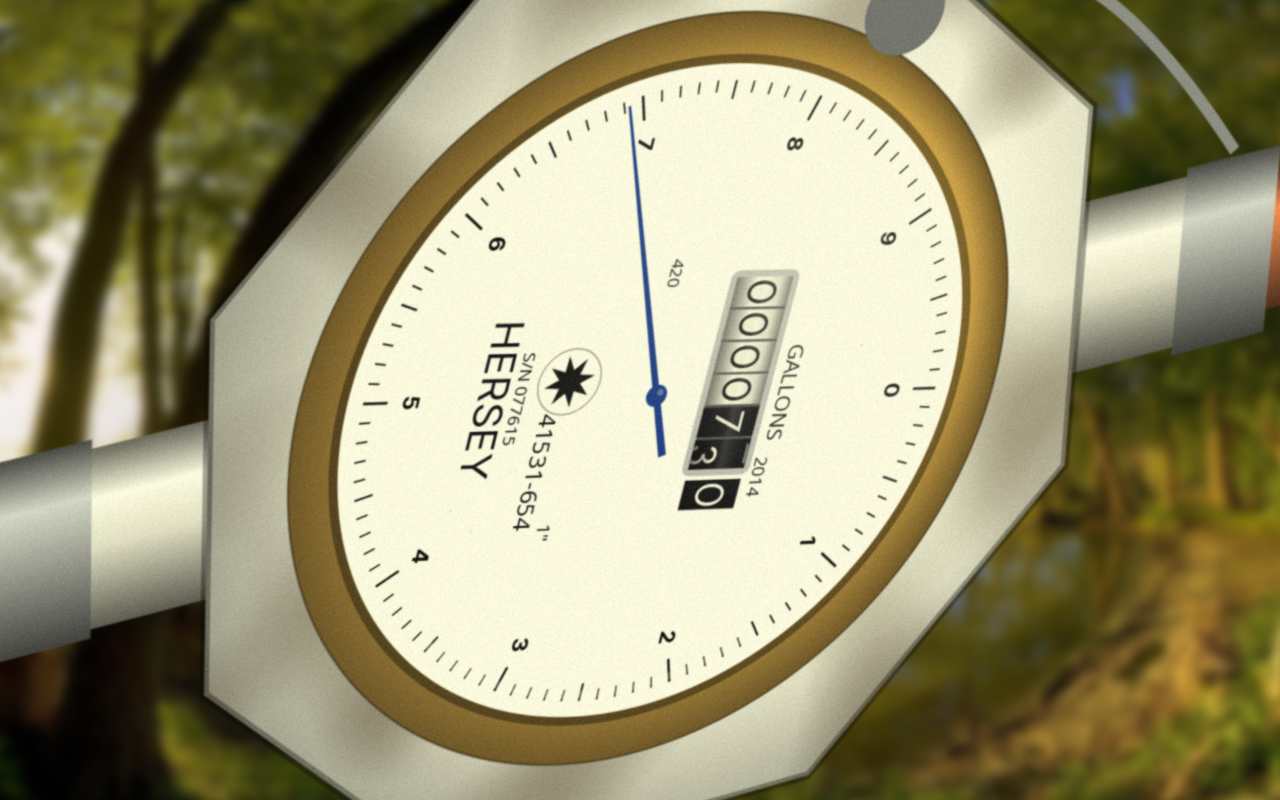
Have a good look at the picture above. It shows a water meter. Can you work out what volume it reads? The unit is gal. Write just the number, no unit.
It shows 726.9
